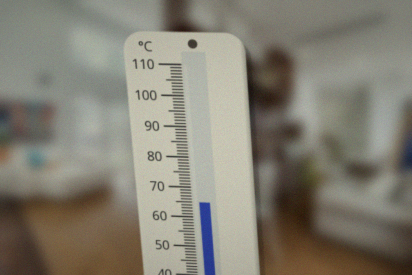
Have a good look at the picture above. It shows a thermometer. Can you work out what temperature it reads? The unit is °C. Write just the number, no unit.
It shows 65
